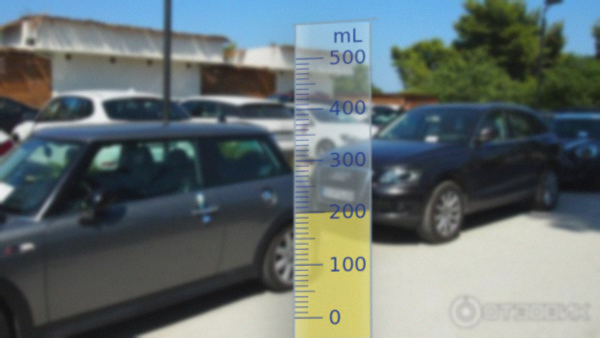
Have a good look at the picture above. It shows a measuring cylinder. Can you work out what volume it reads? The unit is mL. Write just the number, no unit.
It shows 200
